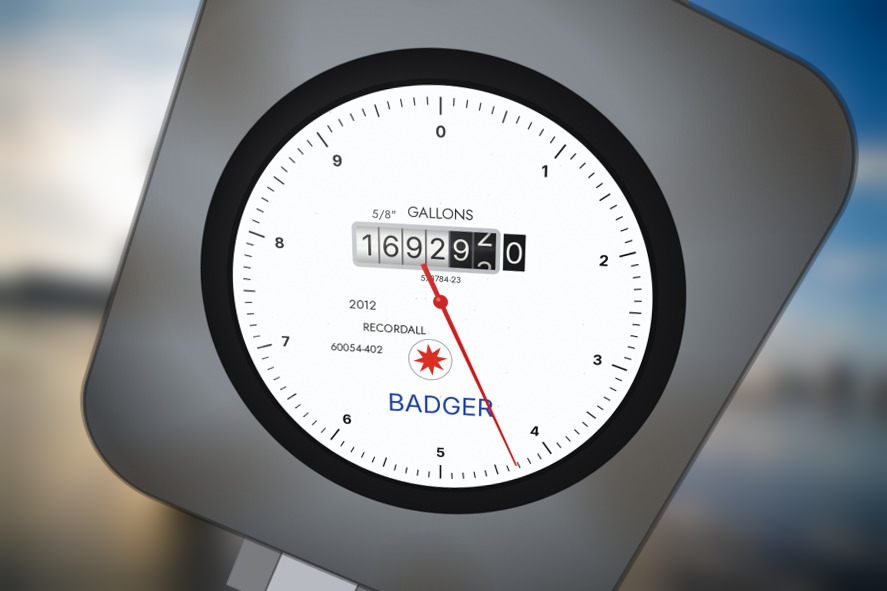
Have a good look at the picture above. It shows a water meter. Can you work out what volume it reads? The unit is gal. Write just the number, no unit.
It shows 1692924.3
